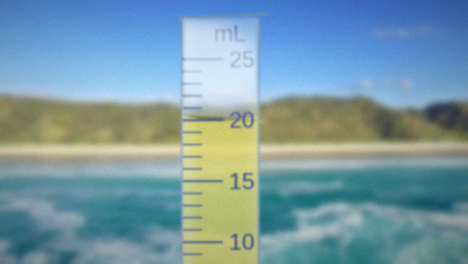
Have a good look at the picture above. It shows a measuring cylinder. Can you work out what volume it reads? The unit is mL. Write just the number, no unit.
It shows 20
